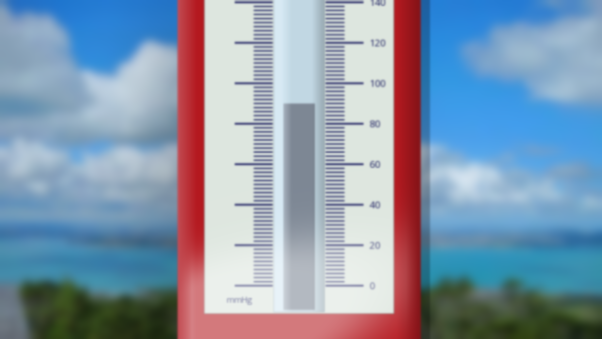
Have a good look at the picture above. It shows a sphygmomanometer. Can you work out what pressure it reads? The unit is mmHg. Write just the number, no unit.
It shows 90
